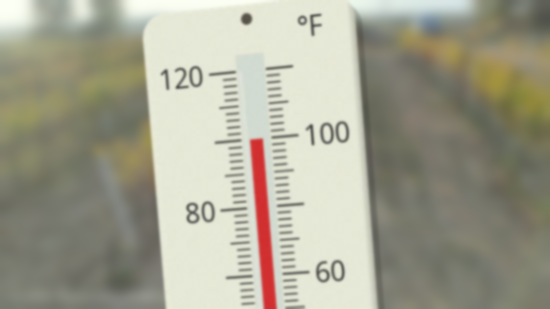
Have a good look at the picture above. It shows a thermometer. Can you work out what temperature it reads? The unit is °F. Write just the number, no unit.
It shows 100
